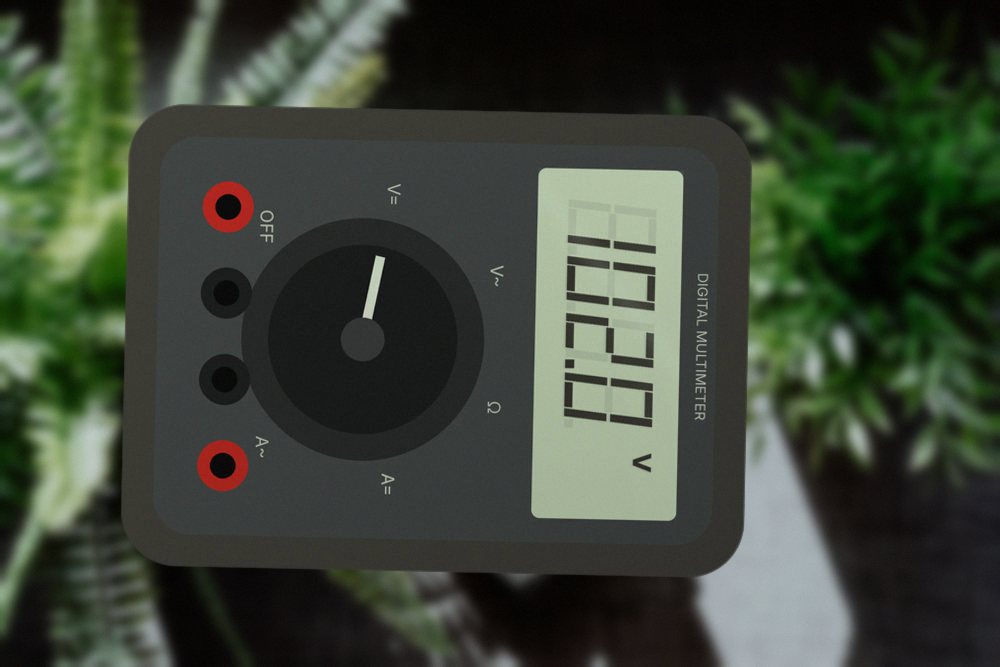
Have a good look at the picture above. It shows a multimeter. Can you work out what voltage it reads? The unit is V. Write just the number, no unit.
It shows 102.0
